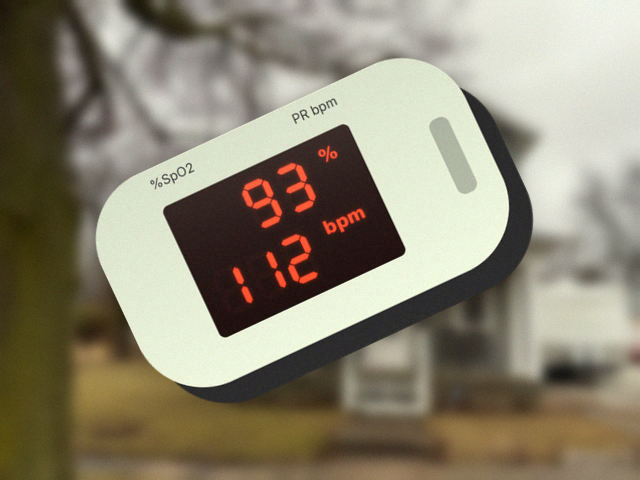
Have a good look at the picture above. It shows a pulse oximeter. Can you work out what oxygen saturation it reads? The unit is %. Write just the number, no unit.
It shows 93
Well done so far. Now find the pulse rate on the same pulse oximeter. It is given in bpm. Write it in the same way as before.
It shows 112
